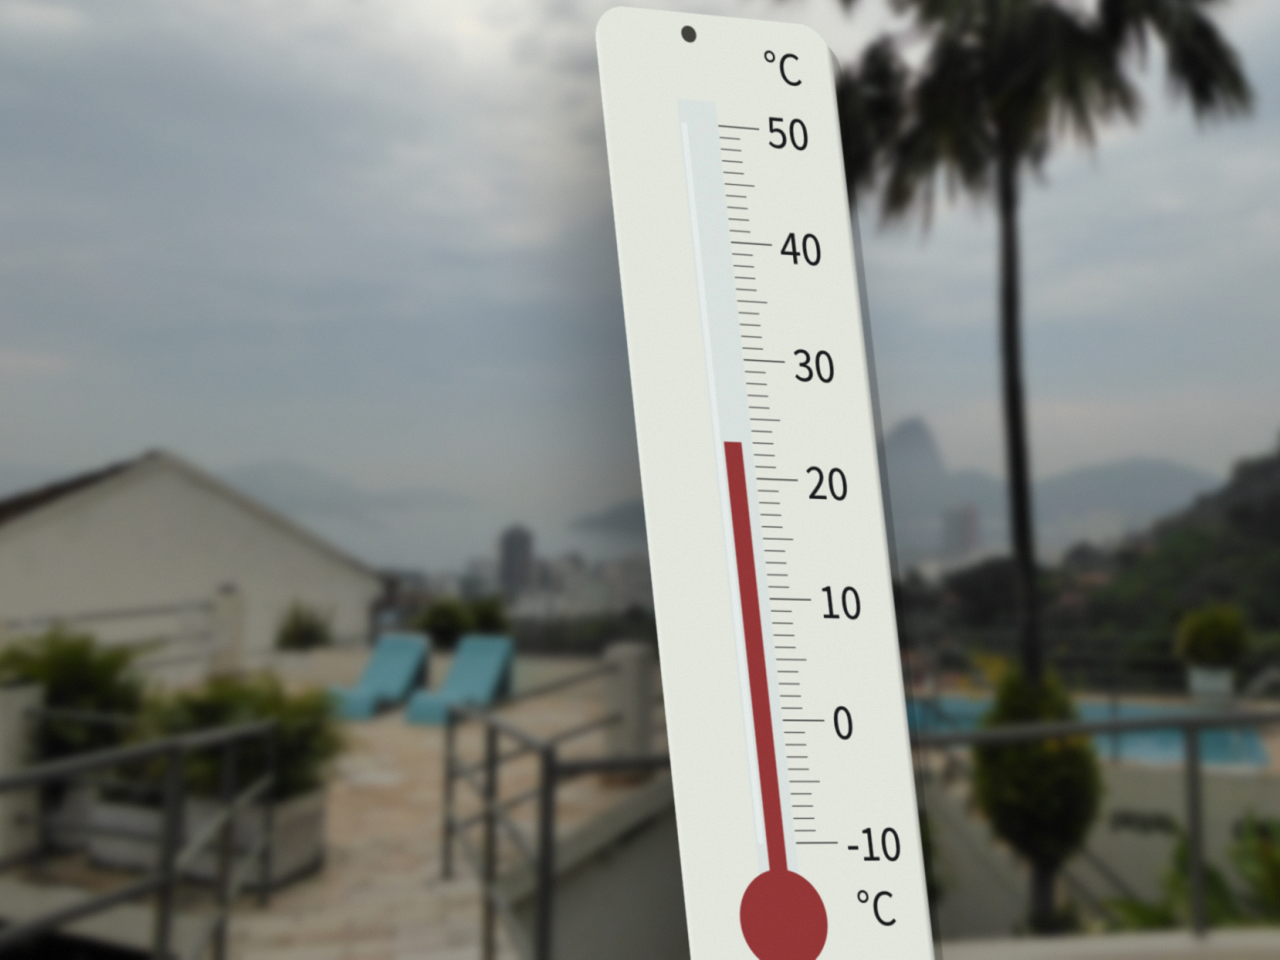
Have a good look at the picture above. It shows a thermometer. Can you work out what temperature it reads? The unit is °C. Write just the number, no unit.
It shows 23
